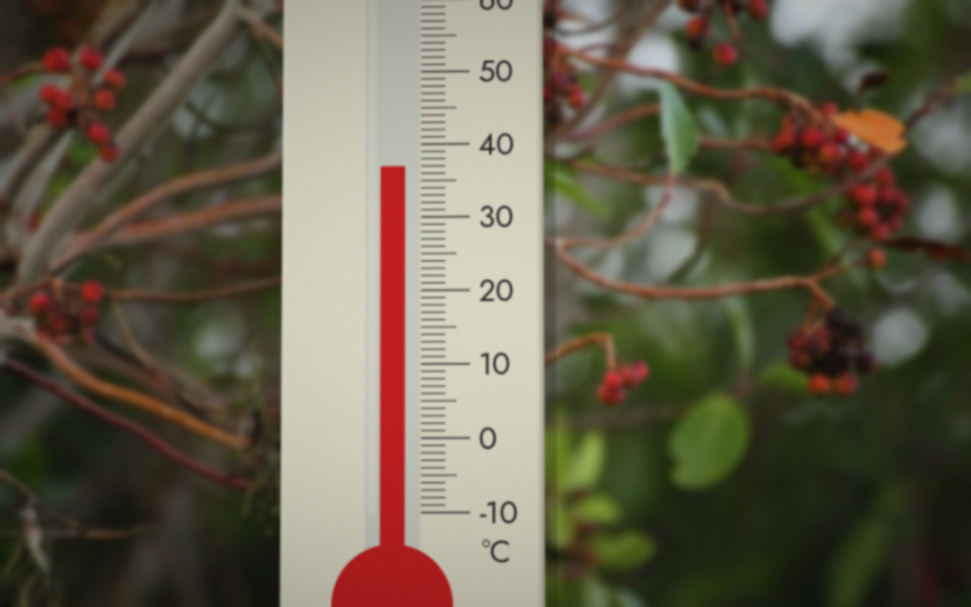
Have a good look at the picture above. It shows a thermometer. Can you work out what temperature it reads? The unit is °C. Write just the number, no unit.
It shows 37
